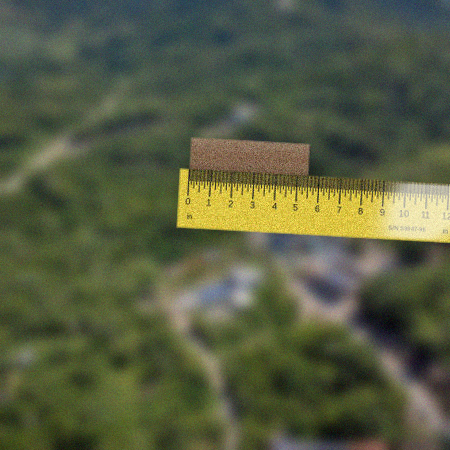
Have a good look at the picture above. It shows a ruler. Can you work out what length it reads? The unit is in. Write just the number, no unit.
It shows 5.5
